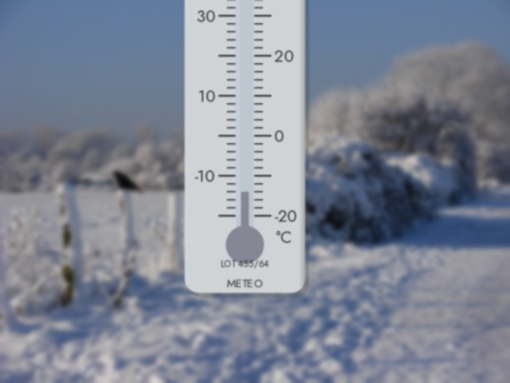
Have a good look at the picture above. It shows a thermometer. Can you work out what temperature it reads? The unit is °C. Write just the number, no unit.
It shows -14
